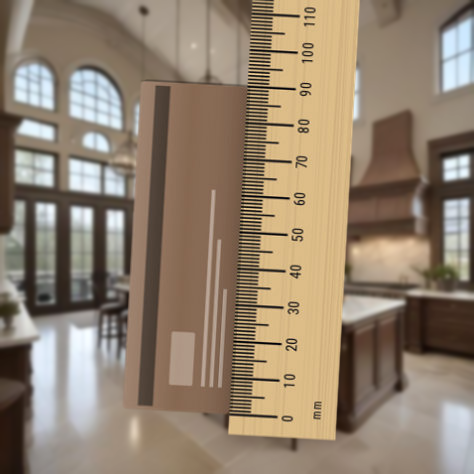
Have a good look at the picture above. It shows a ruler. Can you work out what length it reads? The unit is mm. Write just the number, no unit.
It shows 90
